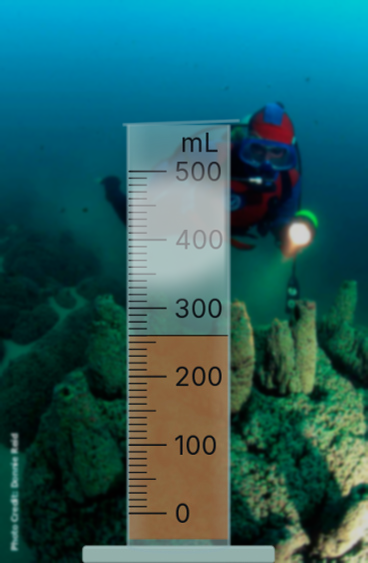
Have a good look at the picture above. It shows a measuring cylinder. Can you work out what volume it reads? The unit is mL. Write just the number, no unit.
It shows 260
